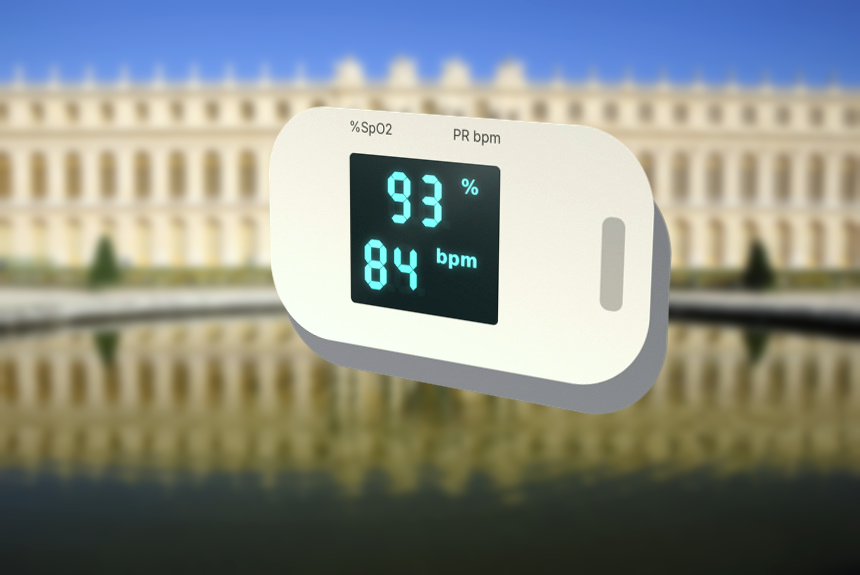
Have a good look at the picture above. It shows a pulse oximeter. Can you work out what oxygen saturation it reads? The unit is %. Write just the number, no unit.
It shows 93
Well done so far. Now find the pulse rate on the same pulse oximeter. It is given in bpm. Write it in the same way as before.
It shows 84
